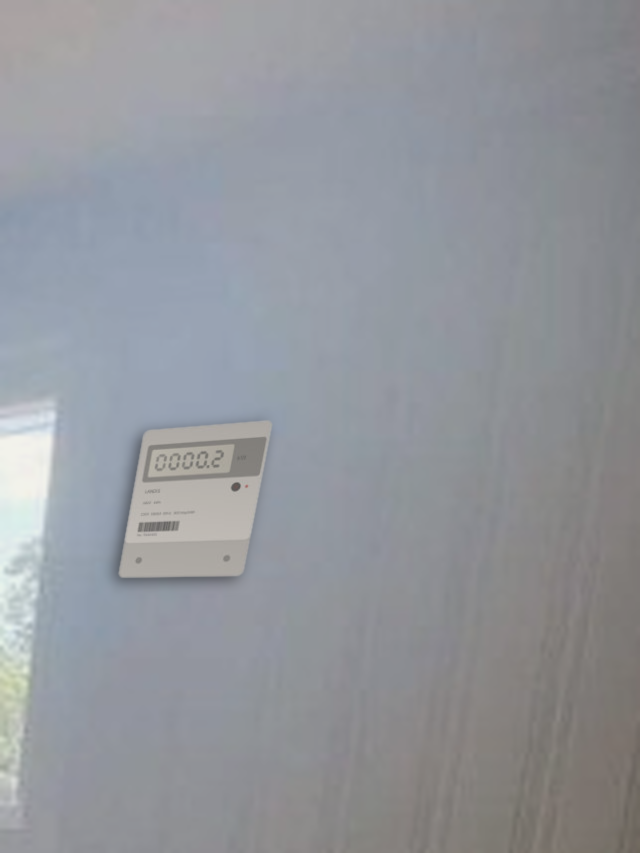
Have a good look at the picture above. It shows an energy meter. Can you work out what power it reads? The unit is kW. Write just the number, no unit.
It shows 0.2
